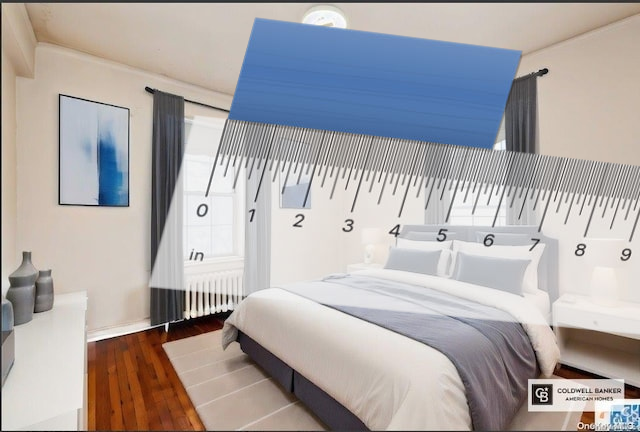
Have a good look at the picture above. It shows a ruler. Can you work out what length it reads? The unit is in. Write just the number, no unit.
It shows 5.5
